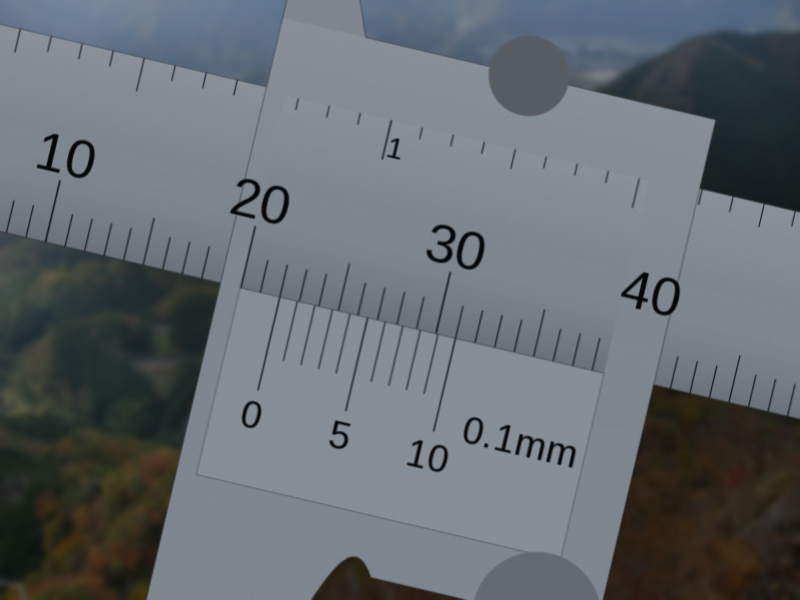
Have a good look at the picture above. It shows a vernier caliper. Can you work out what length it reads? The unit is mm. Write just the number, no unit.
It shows 22.0
